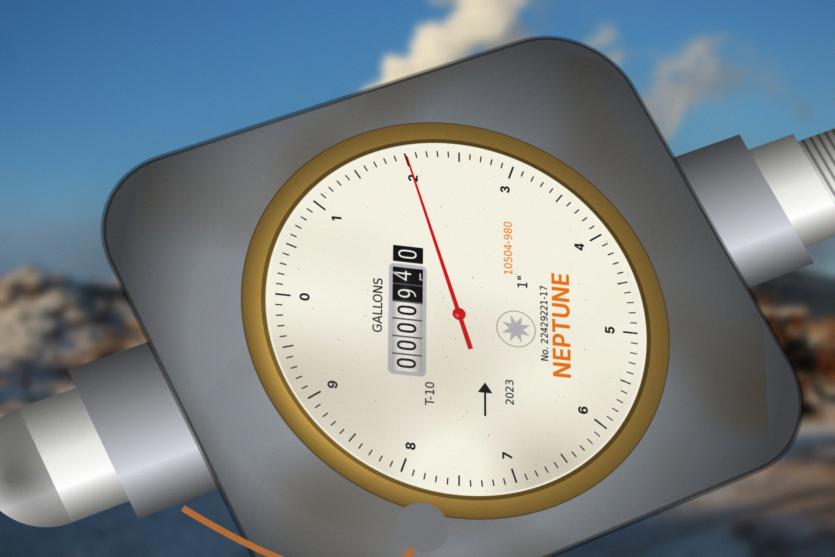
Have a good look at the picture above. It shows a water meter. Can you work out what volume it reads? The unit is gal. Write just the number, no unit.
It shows 942.0
